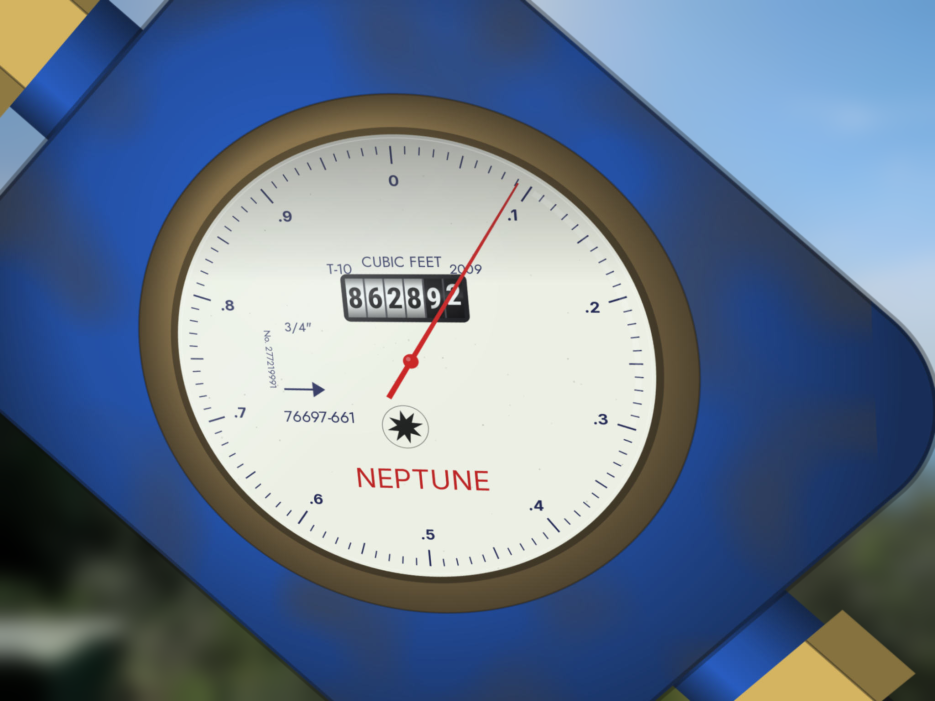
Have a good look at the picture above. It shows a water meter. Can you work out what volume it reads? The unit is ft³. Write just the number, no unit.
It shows 862892.09
